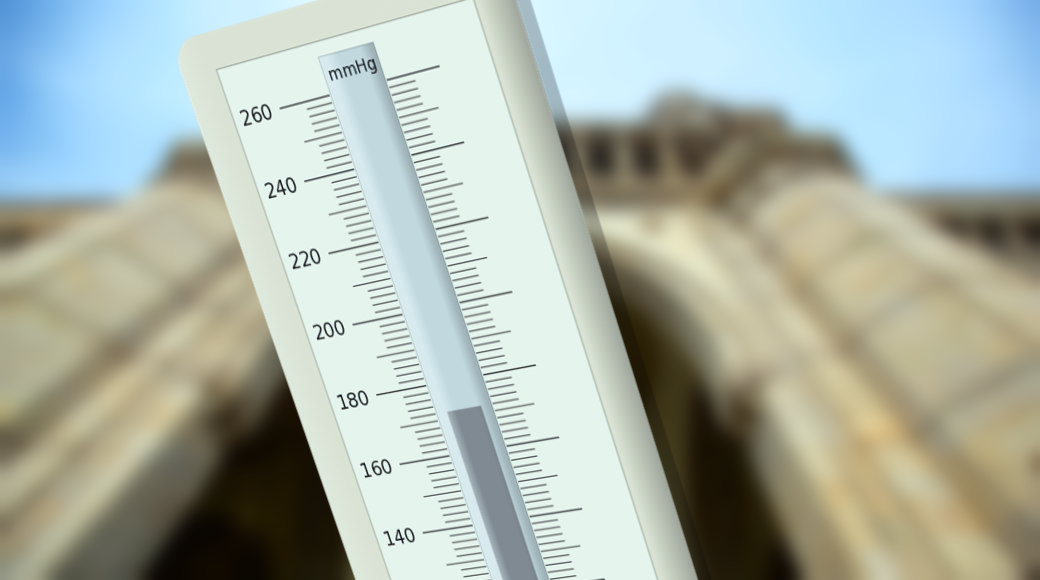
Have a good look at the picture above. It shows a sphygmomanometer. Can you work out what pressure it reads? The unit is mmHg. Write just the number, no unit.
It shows 172
